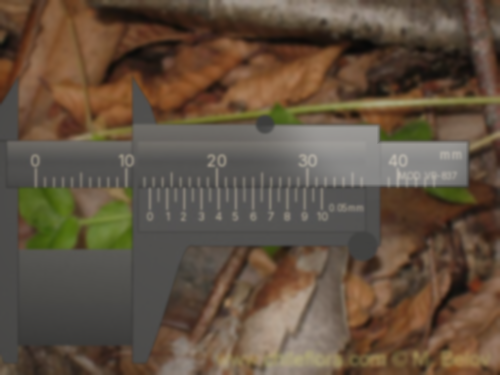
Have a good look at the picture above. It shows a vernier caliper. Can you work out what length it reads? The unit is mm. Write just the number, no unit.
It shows 12.6
